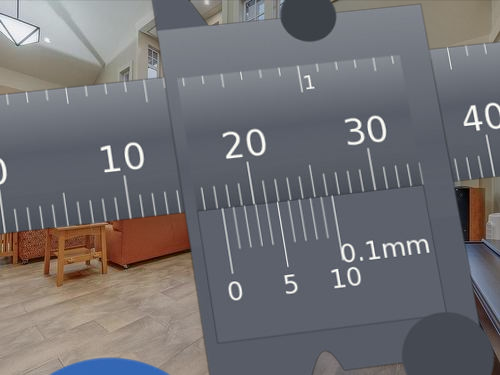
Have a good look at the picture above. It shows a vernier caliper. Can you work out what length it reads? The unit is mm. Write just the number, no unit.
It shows 17.4
